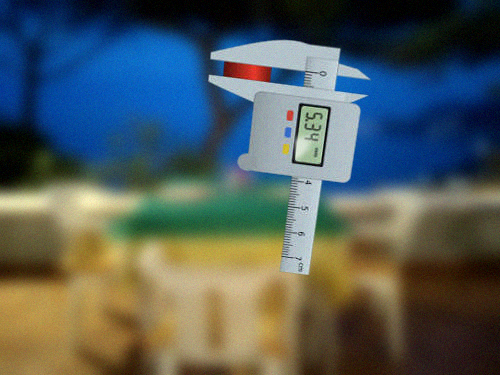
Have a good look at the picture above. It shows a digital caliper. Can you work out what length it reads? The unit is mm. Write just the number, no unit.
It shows 5.34
